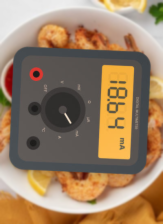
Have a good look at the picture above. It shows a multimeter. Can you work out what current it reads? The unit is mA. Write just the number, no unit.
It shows 18.64
